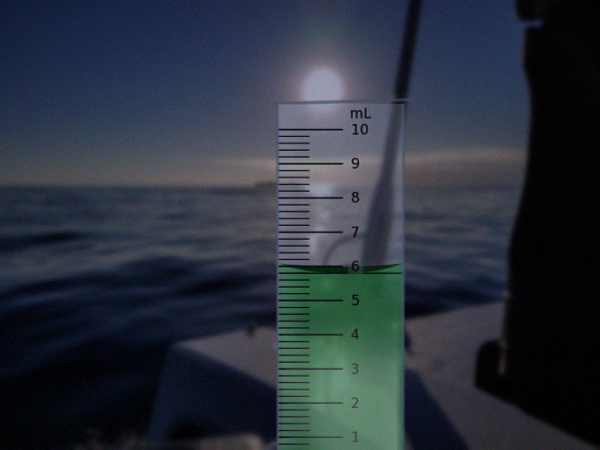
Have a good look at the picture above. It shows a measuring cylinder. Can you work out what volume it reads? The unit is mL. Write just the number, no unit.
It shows 5.8
